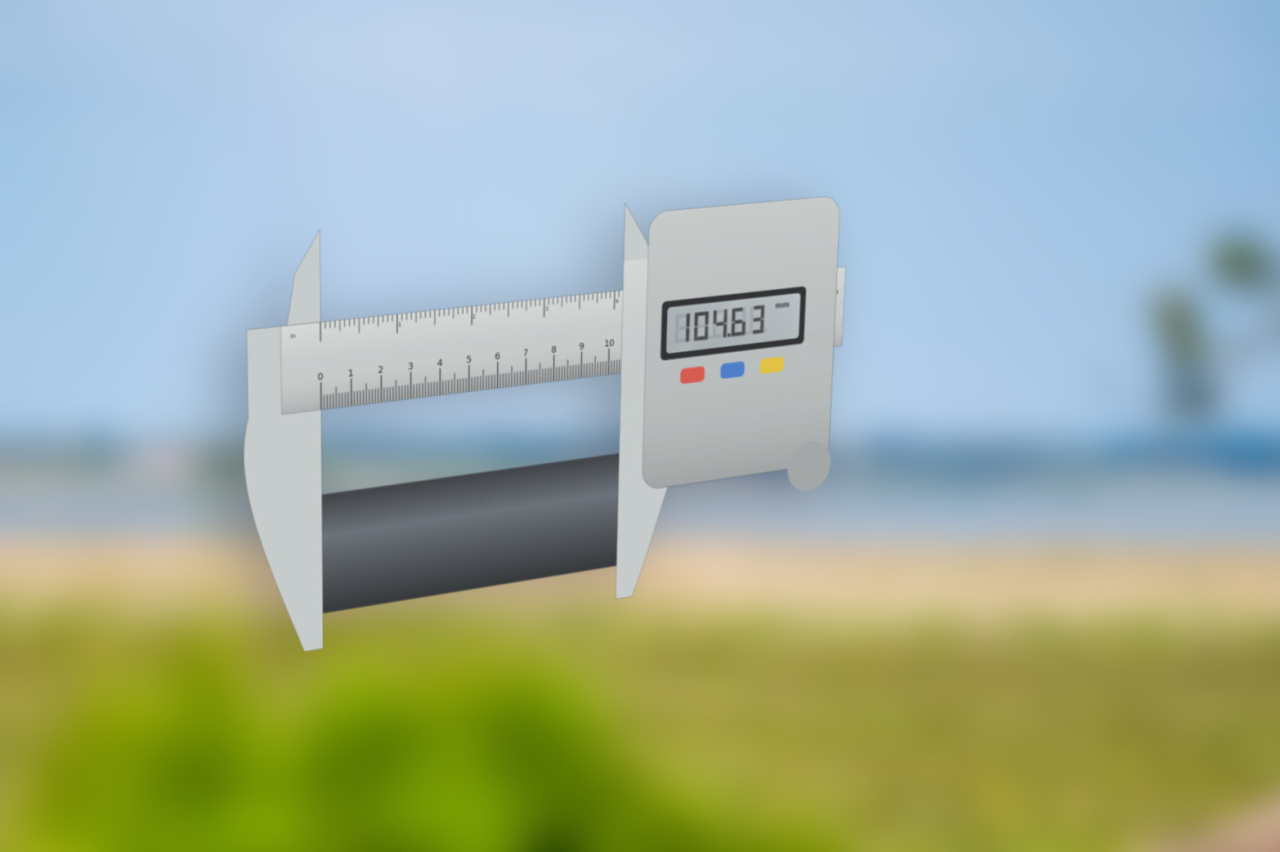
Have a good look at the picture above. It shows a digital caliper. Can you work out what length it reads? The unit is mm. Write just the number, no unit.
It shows 104.63
